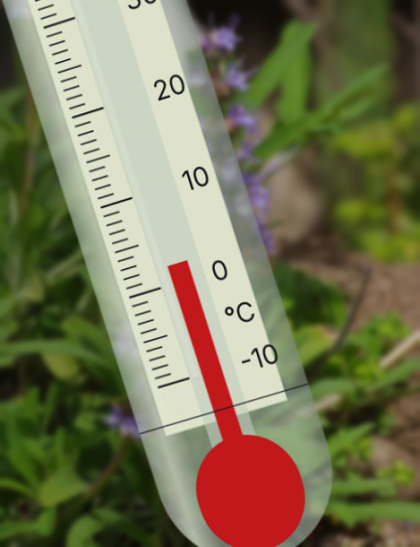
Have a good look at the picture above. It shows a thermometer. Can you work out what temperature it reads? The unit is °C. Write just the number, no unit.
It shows 2
